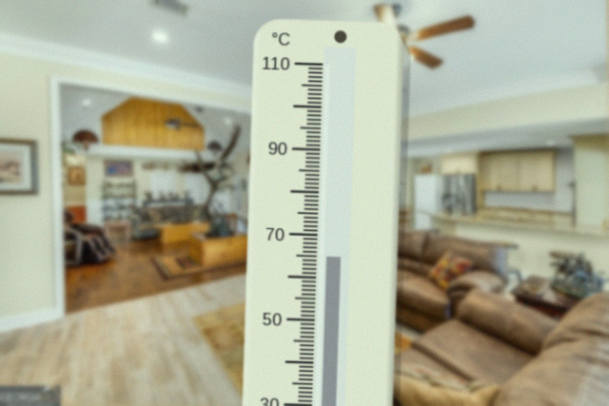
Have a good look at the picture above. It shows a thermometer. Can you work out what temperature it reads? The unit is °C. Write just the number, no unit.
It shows 65
